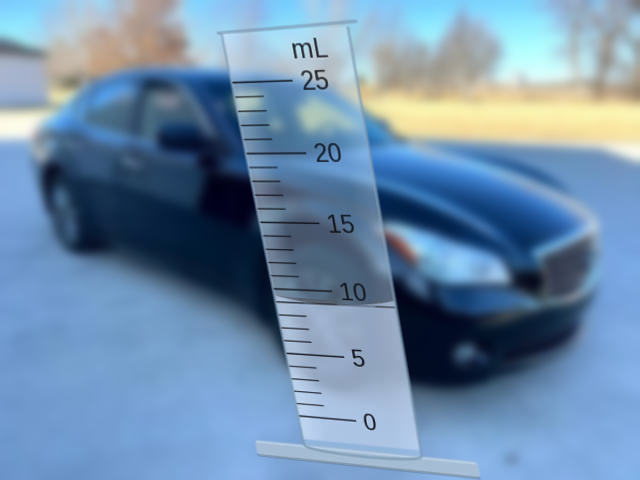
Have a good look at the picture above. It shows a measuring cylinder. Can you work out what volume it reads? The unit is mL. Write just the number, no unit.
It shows 9
